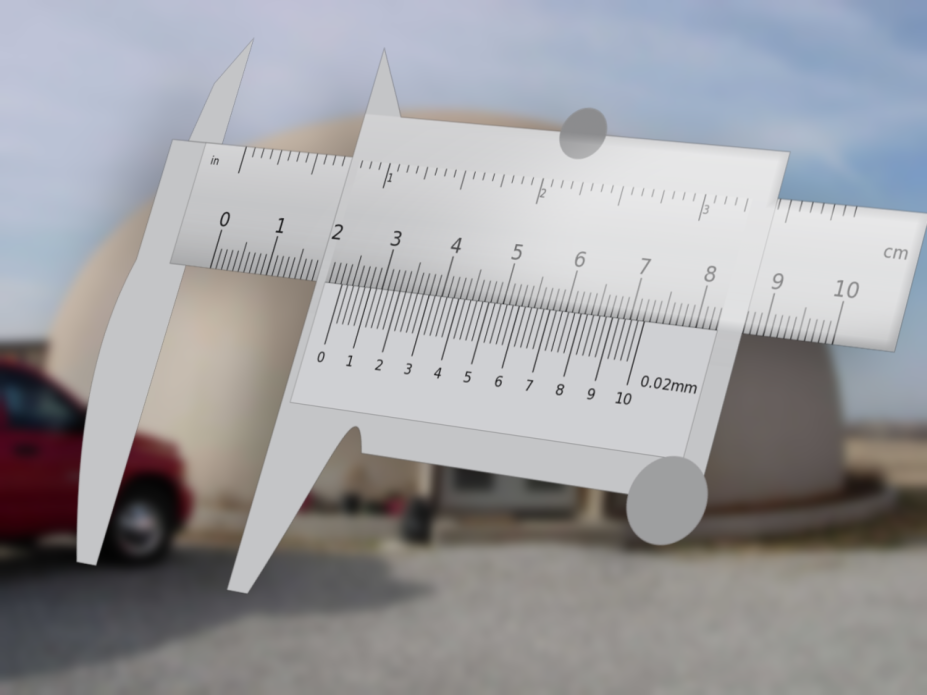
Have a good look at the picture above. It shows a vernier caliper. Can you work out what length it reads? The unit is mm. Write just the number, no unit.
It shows 23.2
